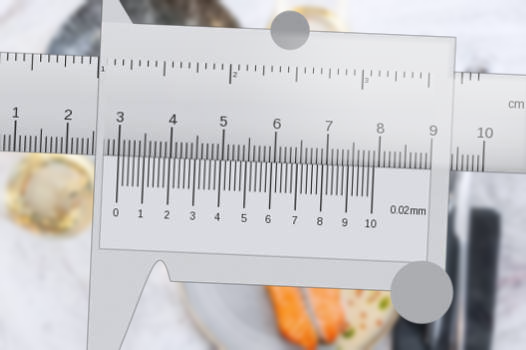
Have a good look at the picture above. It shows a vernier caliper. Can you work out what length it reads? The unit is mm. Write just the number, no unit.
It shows 30.0
